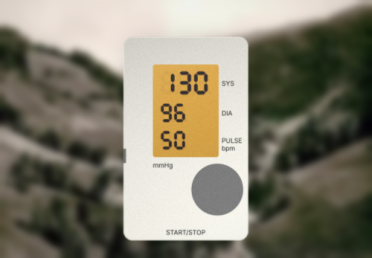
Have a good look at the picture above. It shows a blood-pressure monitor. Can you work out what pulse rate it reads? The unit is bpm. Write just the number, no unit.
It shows 50
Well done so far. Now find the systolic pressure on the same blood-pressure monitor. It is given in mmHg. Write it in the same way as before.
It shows 130
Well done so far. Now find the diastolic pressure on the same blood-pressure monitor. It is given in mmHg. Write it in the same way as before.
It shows 96
